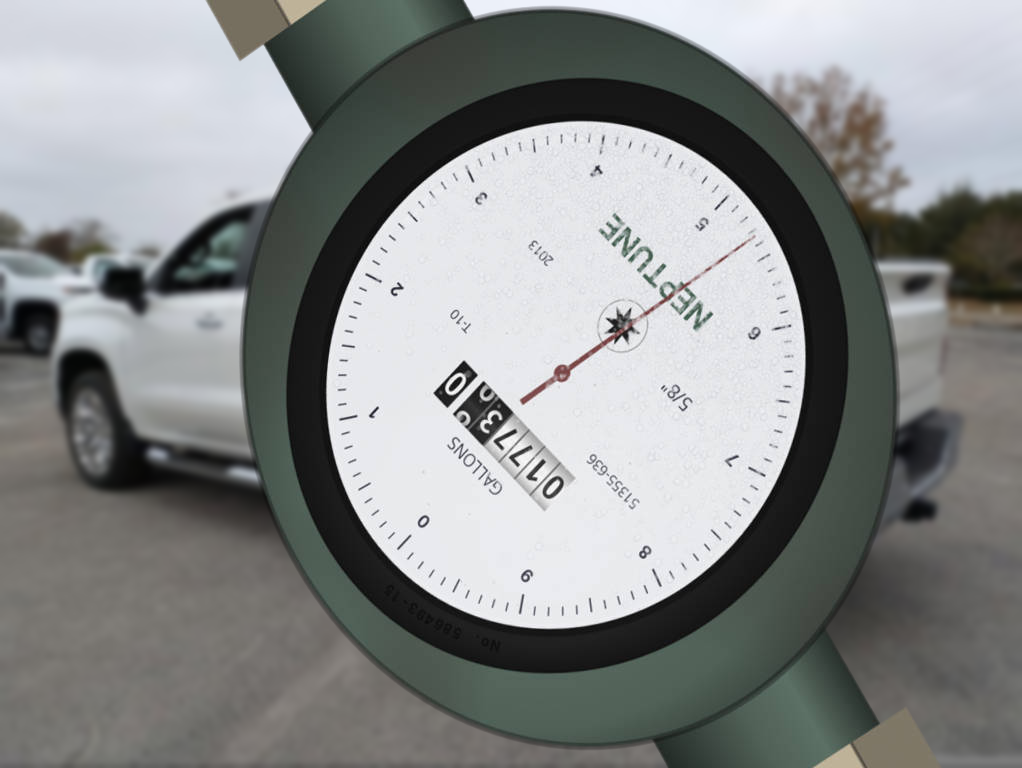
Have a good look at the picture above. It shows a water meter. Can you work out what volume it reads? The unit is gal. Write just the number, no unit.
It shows 177385.3
